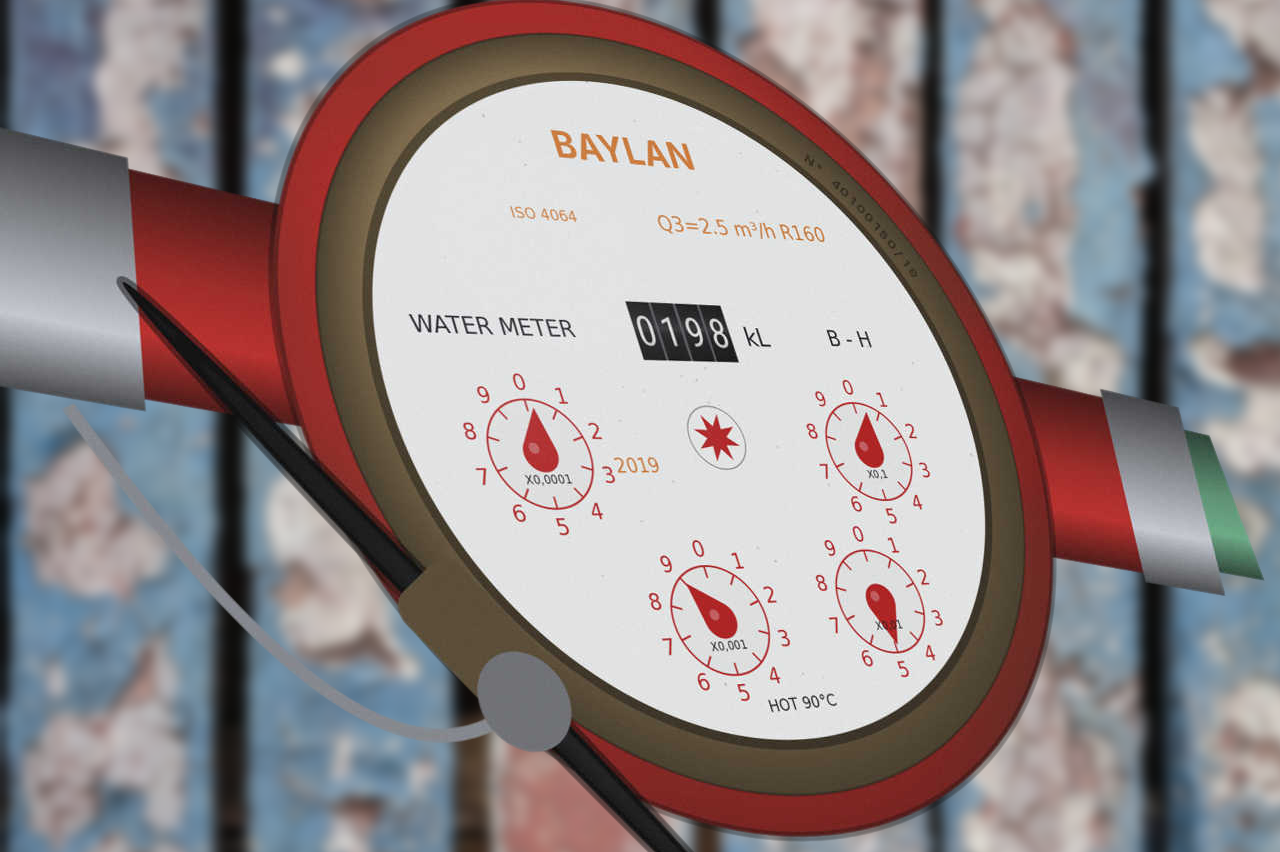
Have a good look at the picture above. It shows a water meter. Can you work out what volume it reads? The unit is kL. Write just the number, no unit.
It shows 198.0490
